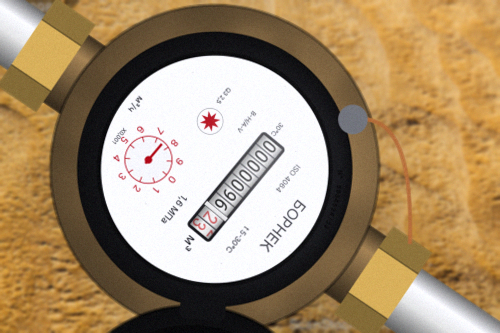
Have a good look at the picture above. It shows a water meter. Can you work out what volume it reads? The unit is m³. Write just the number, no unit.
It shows 96.227
